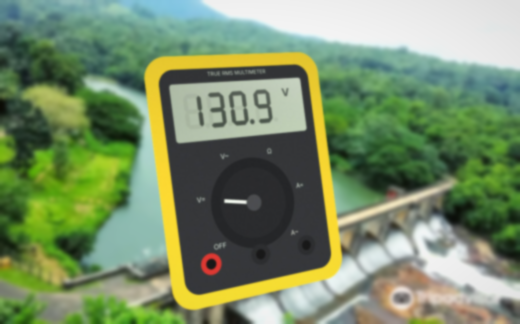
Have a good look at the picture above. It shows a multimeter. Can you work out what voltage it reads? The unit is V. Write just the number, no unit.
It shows 130.9
